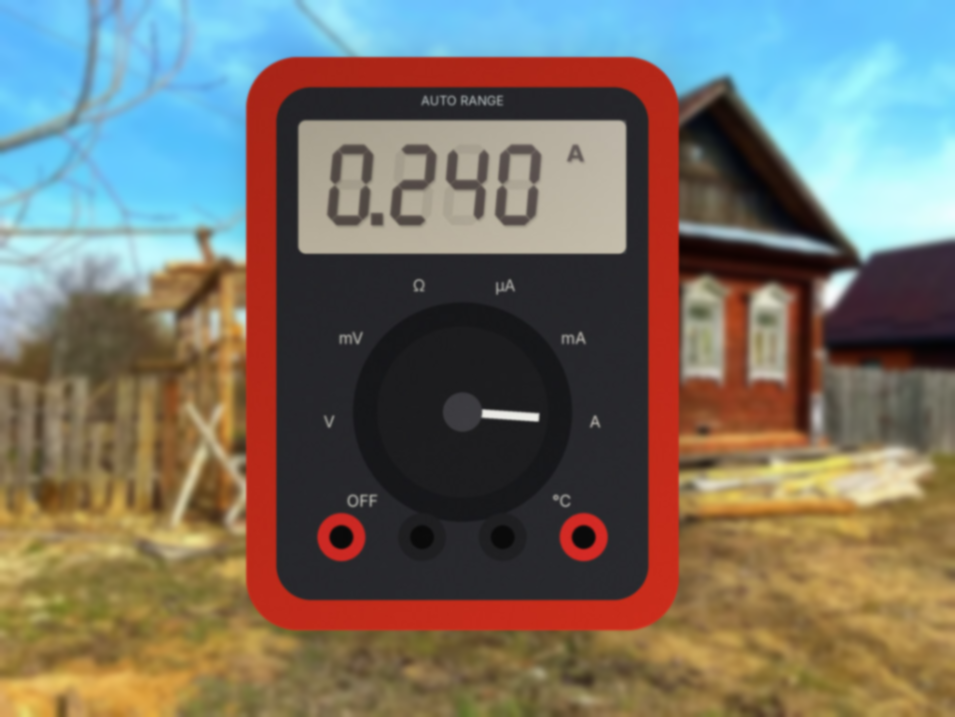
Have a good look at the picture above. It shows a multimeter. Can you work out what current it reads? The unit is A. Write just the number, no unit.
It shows 0.240
